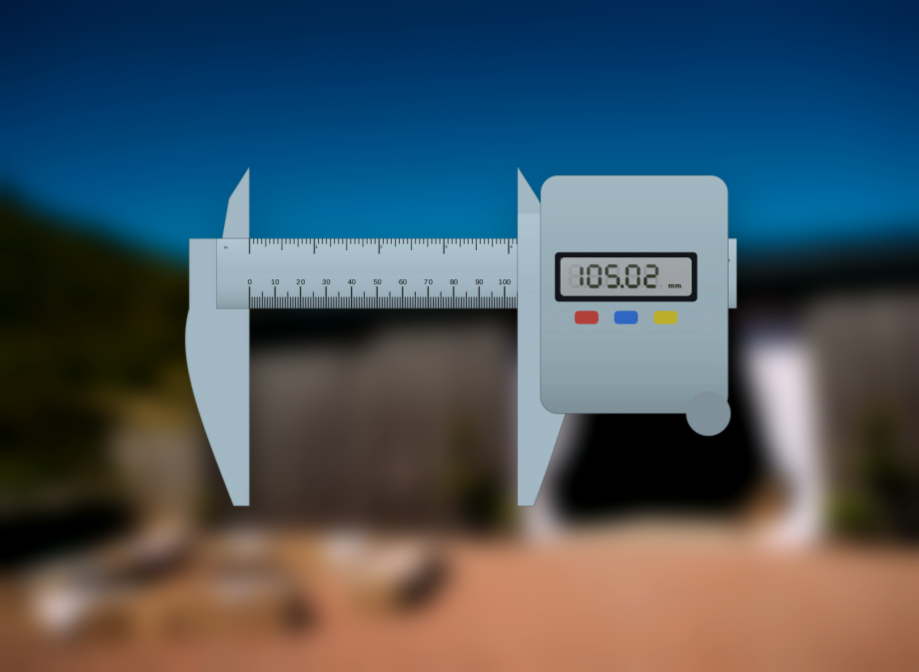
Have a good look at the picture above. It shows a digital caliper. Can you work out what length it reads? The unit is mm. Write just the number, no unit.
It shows 105.02
